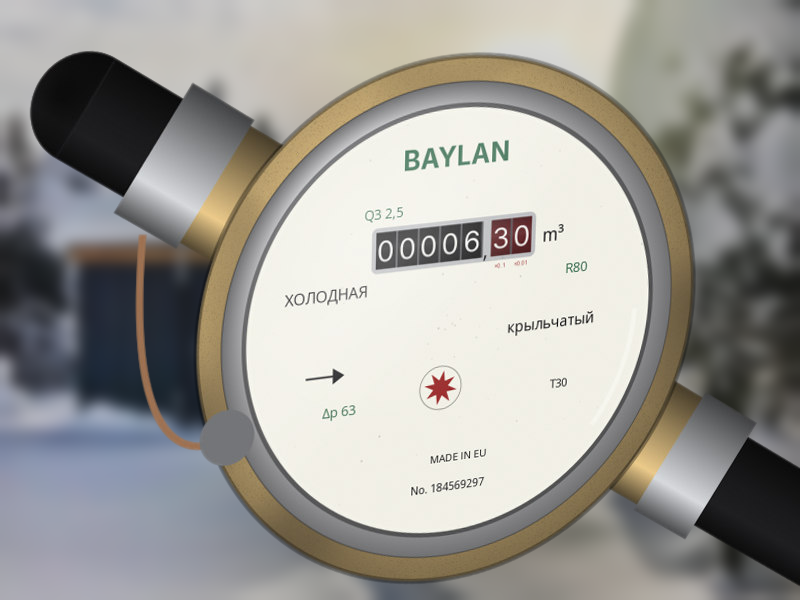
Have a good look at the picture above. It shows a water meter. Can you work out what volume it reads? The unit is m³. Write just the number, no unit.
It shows 6.30
